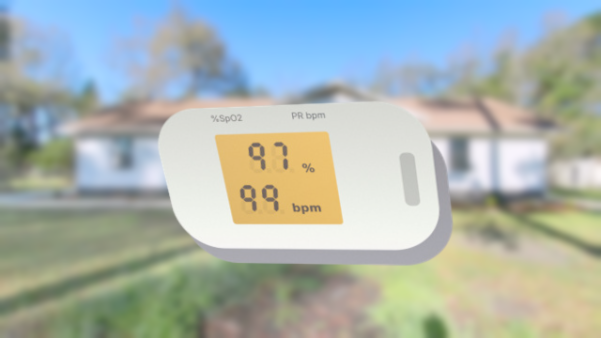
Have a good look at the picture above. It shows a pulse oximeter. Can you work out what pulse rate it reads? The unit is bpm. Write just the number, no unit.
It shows 99
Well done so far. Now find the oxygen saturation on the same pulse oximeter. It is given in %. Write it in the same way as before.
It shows 97
